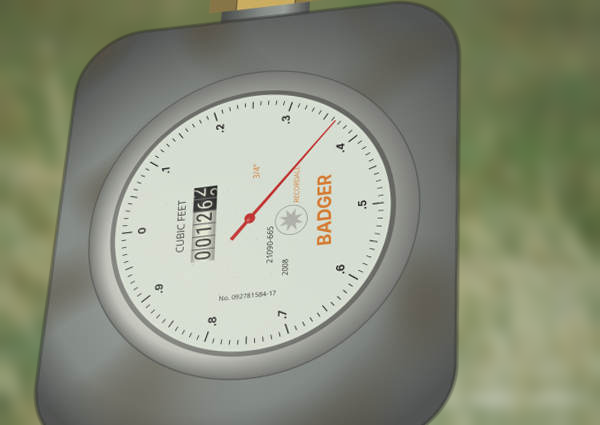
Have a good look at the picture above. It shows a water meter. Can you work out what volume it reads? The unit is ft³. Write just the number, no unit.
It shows 1262.36
